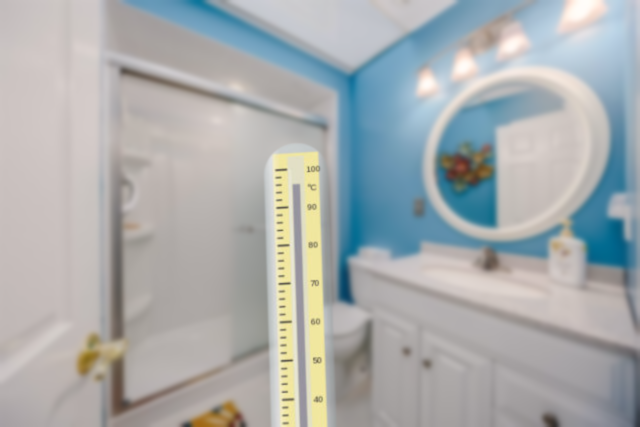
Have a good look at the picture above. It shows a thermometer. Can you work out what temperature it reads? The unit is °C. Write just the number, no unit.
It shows 96
